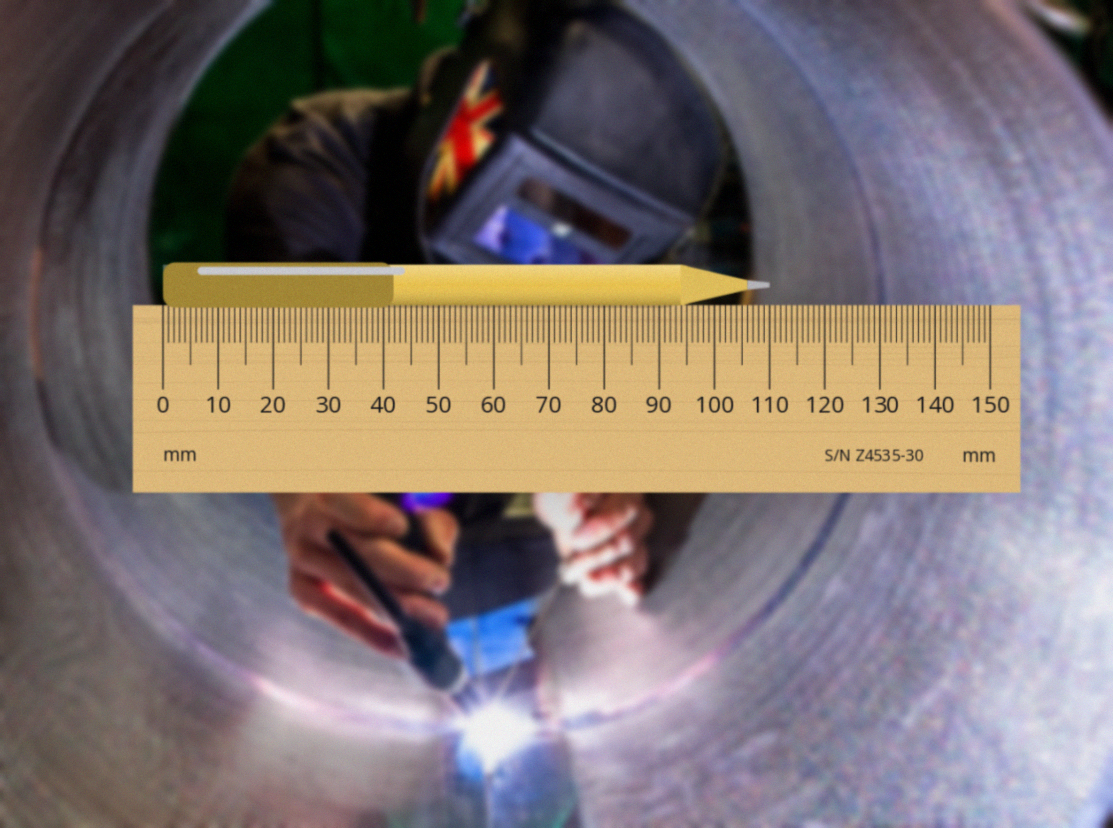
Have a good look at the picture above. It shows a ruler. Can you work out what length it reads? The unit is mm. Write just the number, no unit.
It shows 110
